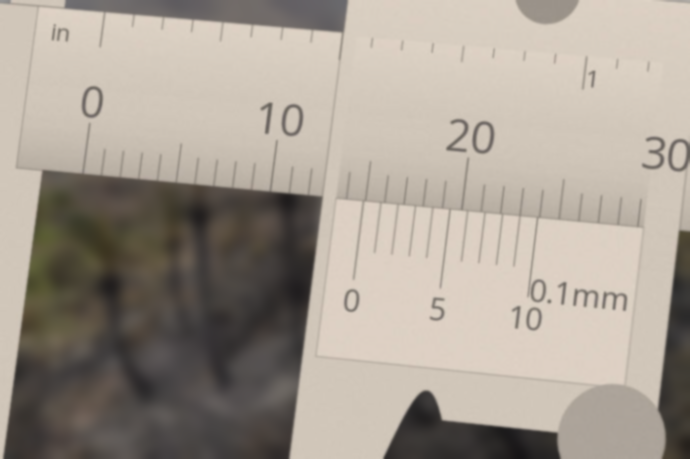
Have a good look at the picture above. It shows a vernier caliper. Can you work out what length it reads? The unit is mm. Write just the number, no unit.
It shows 14.9
